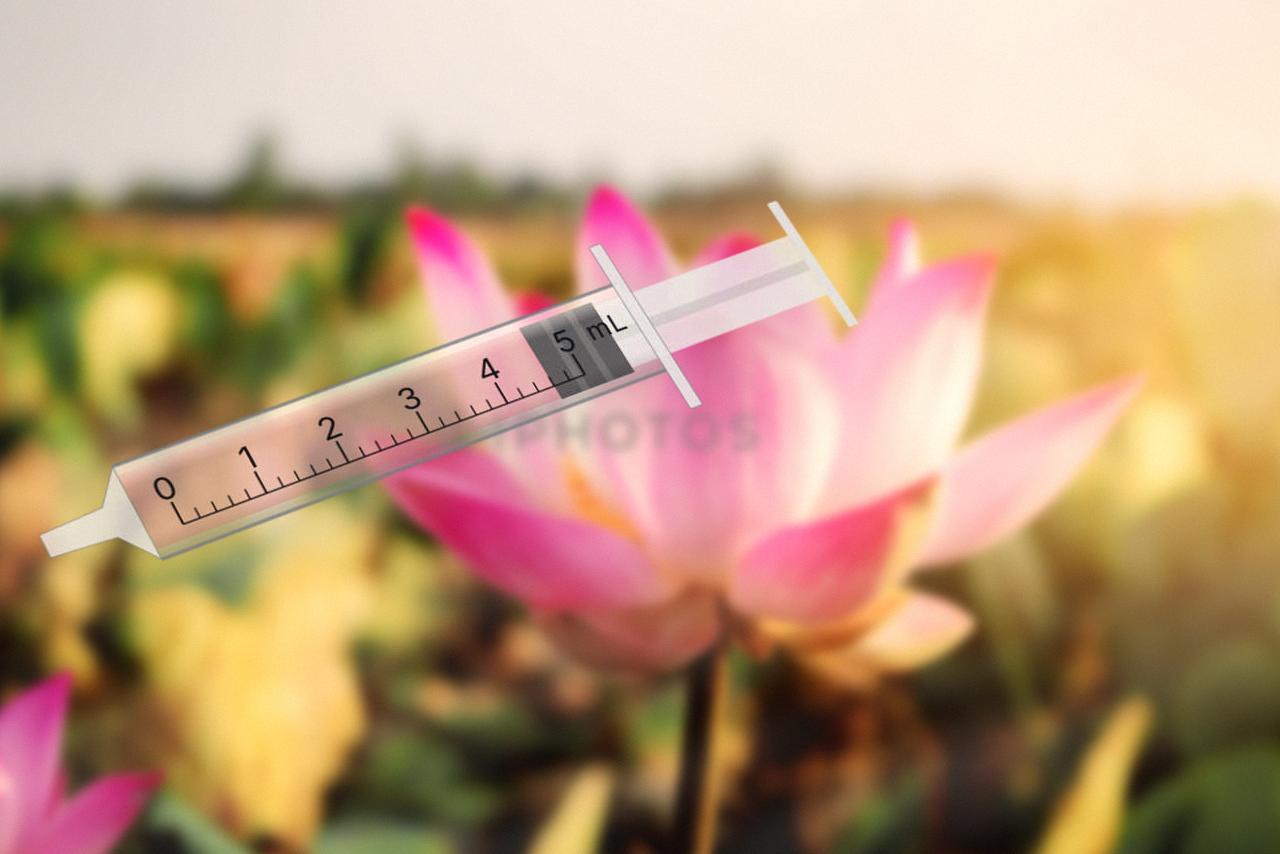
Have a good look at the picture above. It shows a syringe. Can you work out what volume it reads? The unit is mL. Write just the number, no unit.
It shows 4.6
